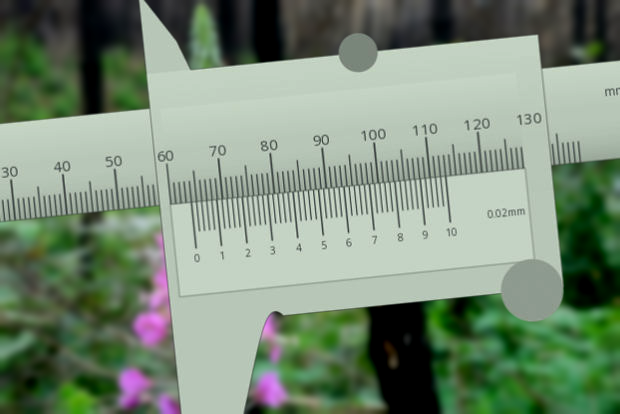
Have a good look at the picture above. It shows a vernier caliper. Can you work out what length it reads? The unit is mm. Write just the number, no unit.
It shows 64.0
